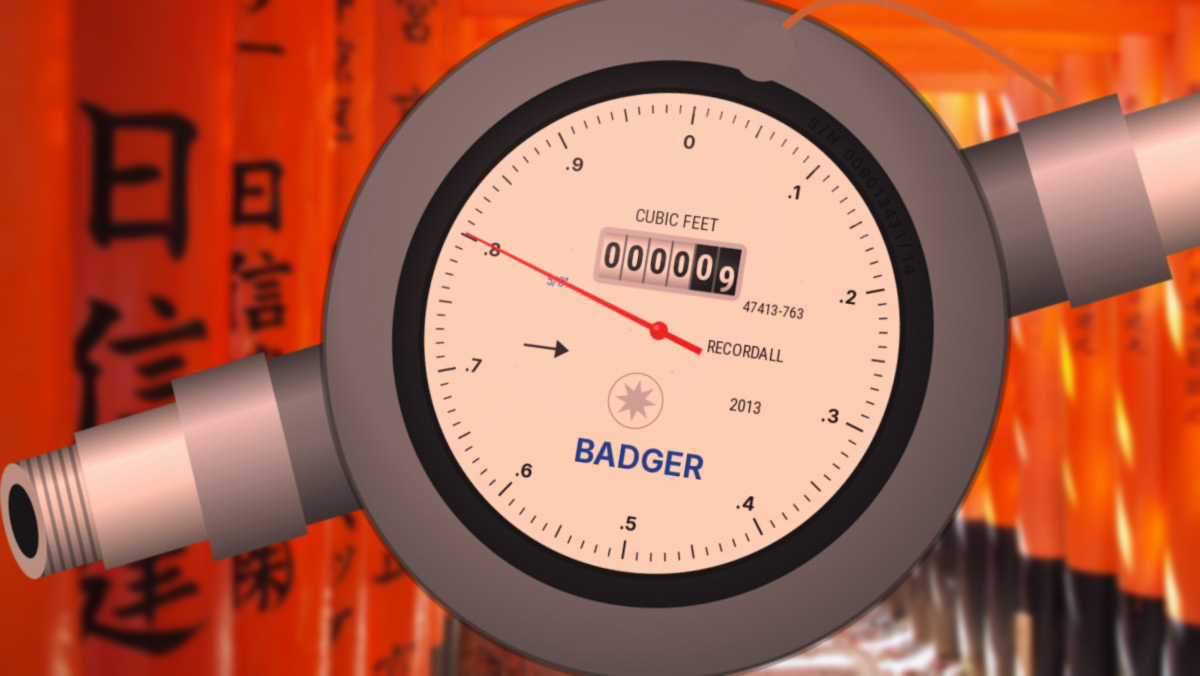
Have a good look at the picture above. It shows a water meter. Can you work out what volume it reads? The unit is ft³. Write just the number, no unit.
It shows 8.80
